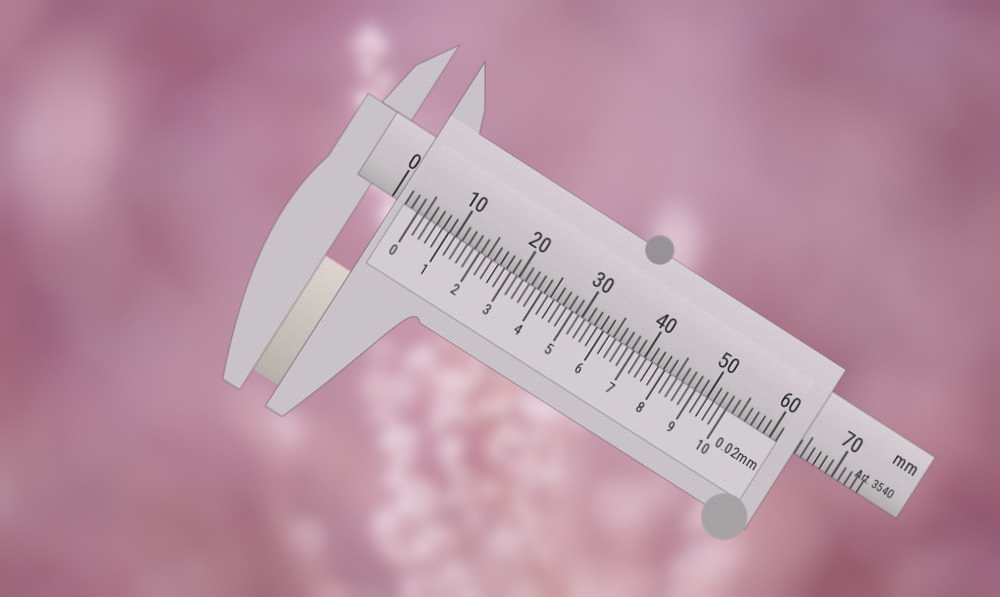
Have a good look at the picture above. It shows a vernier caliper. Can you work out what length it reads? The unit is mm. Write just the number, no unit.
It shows 4.0
